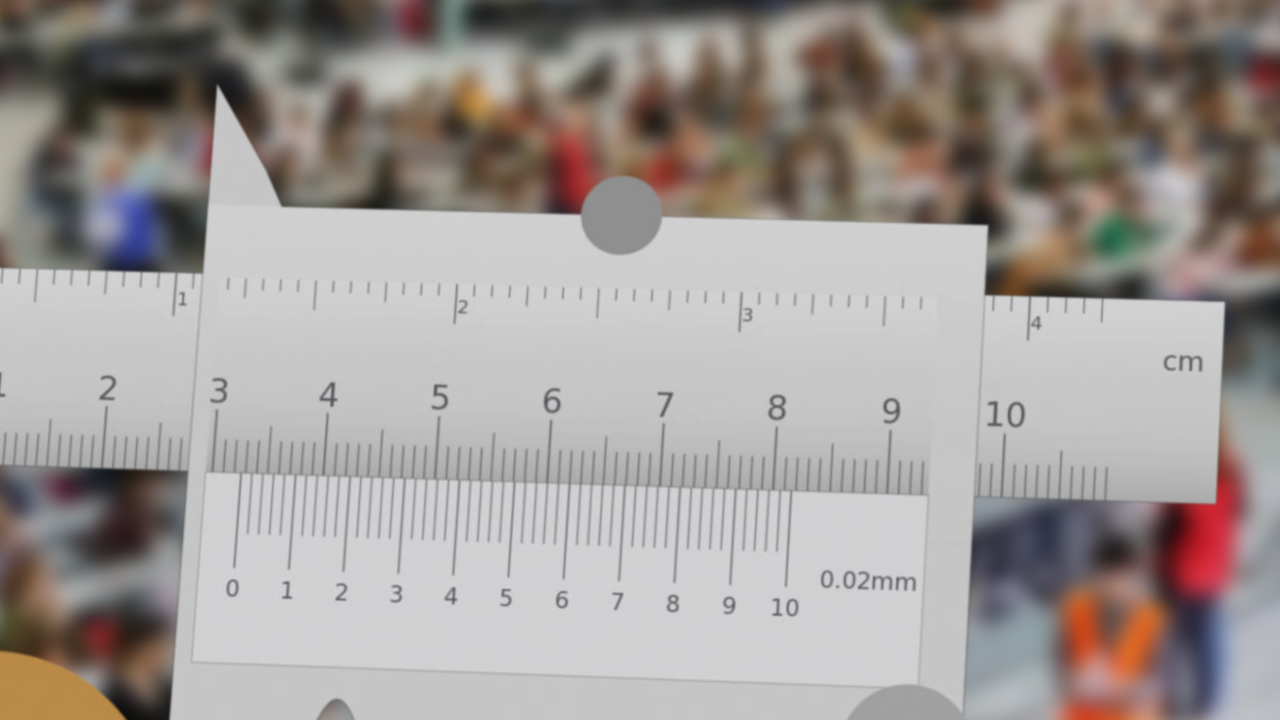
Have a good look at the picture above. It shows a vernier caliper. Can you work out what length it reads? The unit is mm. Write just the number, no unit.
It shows 32.6
